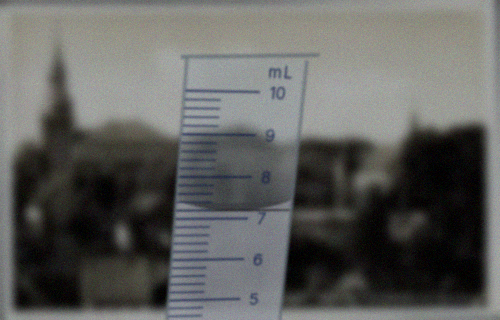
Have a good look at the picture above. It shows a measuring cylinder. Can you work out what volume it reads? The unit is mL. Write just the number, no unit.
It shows 7.2
